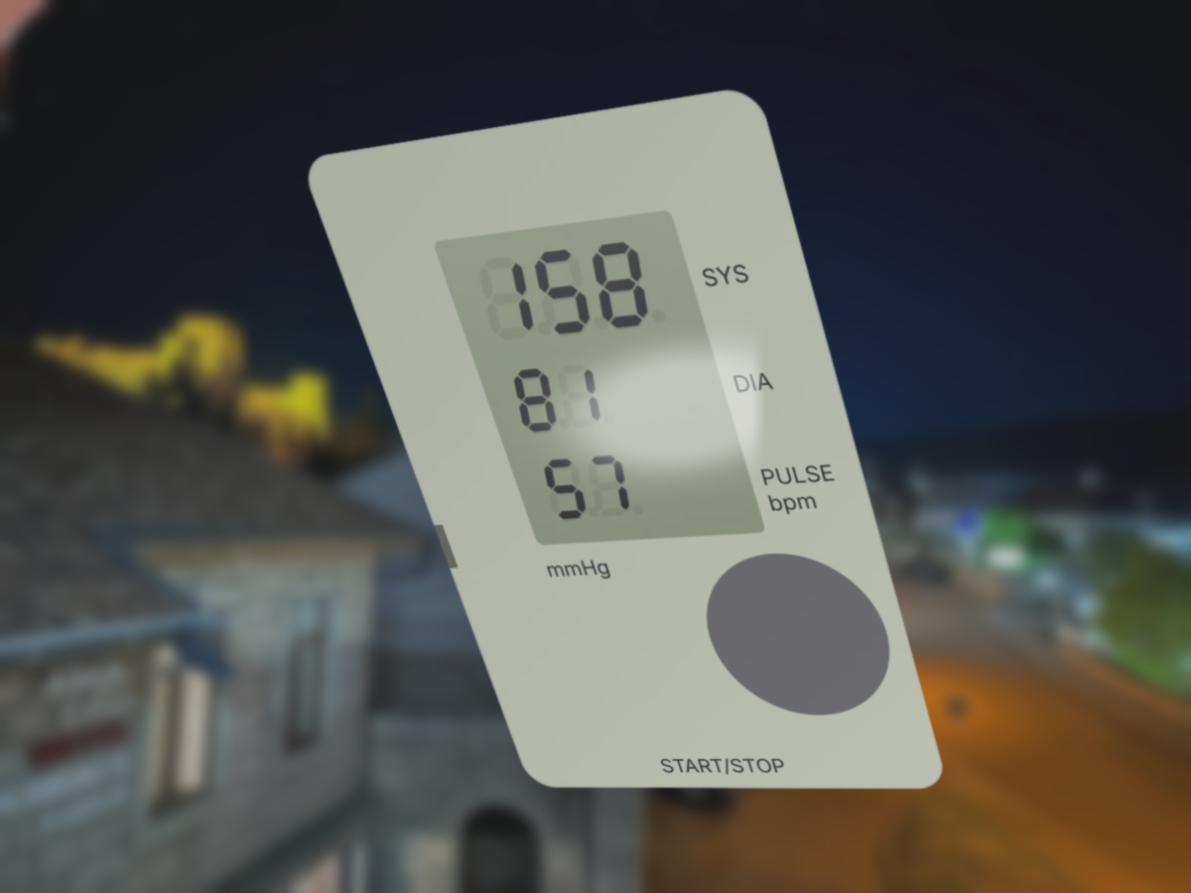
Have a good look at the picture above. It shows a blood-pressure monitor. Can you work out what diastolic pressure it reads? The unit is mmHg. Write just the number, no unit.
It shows 81
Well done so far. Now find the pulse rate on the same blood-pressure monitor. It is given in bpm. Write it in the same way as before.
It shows 57
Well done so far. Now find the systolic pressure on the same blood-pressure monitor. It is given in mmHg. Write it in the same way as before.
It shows 158
